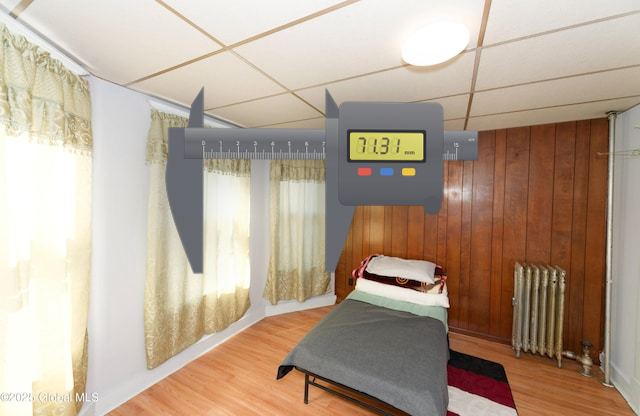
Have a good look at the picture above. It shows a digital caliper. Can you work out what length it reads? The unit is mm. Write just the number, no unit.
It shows 71.31
